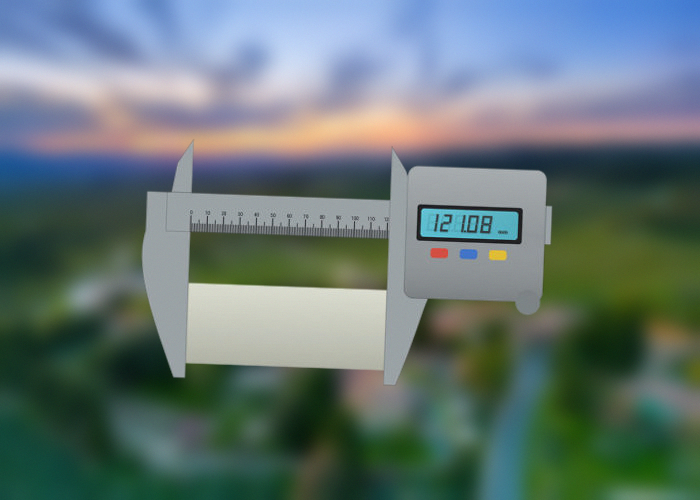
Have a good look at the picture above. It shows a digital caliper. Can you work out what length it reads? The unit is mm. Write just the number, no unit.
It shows 121.08
